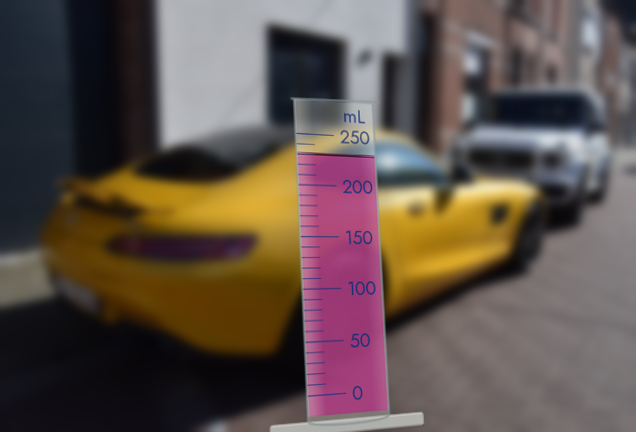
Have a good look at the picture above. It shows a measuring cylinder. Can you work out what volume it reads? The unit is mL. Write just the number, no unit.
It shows 230
